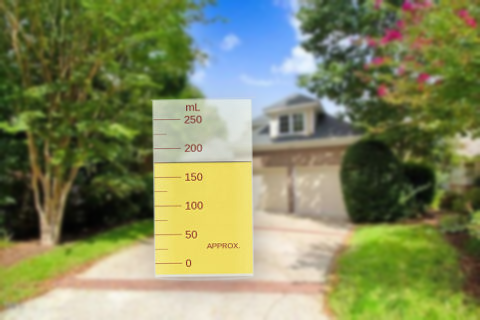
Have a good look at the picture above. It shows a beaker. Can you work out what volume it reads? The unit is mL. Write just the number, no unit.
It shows 175
